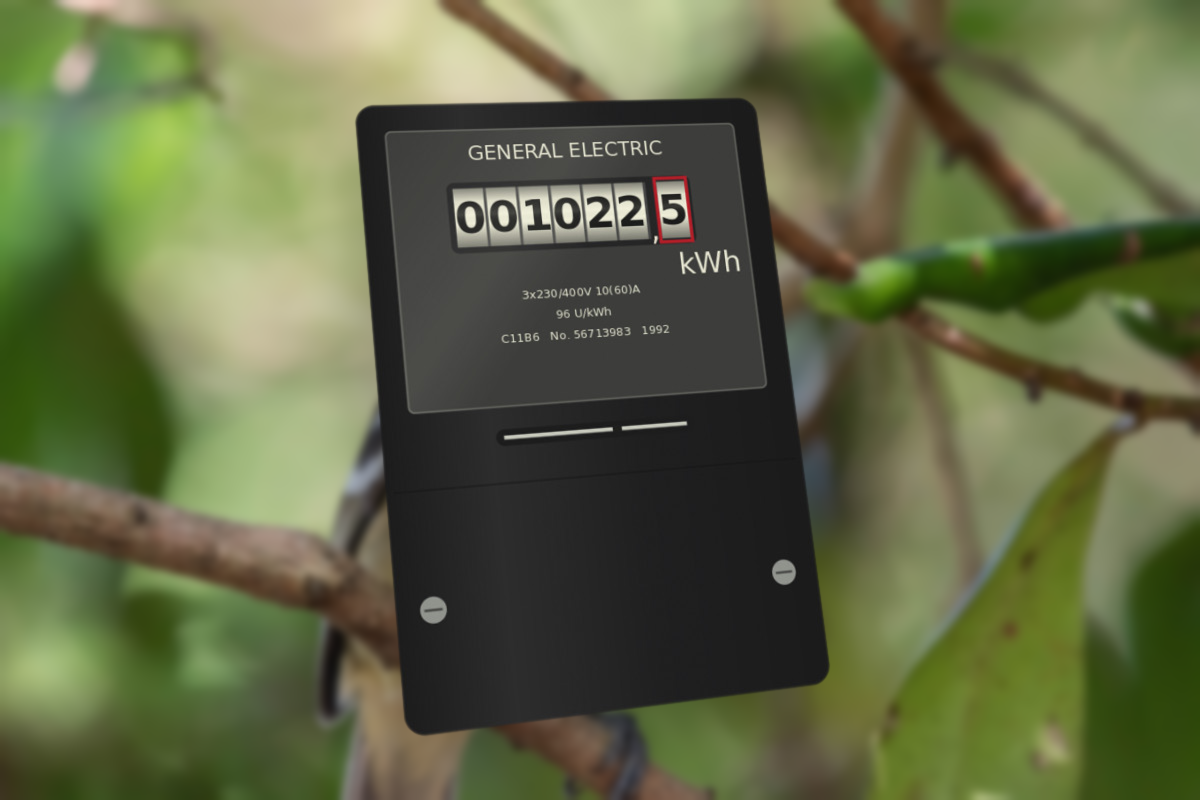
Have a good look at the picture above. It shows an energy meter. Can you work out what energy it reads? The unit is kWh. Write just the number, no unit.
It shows 1022.5
